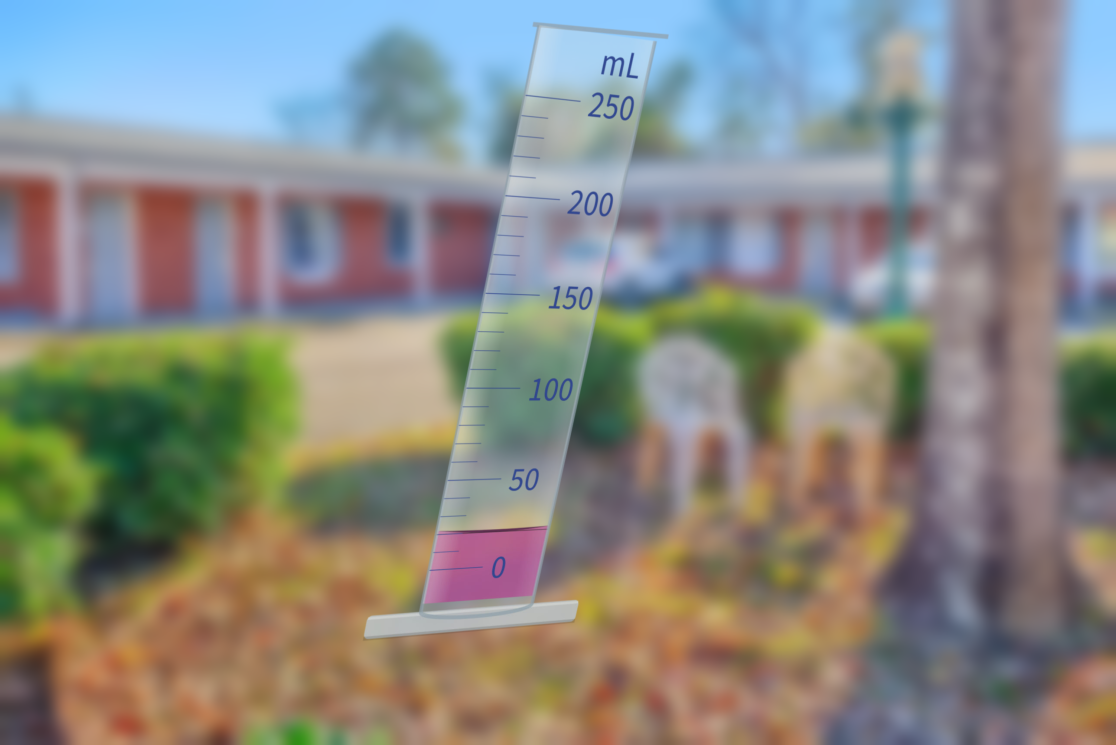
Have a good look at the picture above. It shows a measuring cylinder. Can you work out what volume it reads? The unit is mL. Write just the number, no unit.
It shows 20
